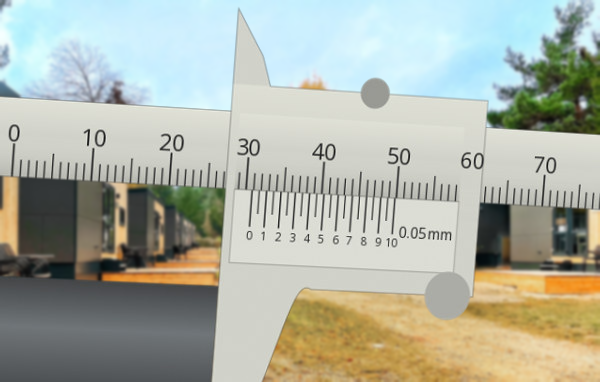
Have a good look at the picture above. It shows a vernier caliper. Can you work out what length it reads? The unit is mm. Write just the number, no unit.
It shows 30.8
